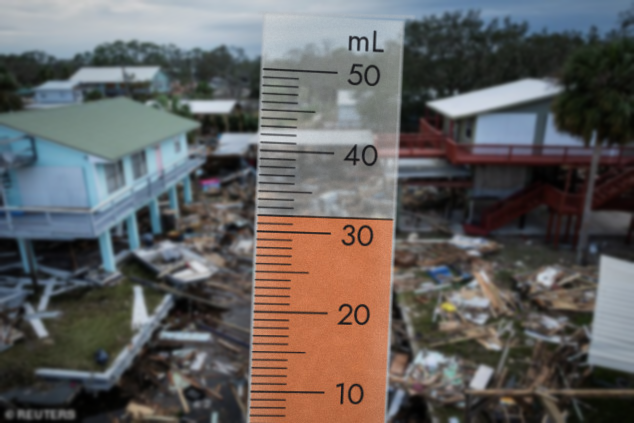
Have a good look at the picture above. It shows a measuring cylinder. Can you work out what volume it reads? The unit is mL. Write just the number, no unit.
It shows 32
